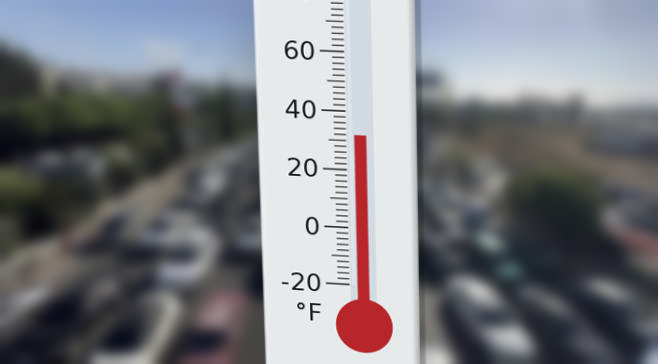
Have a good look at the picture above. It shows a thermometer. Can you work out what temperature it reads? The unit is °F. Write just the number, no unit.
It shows 32
